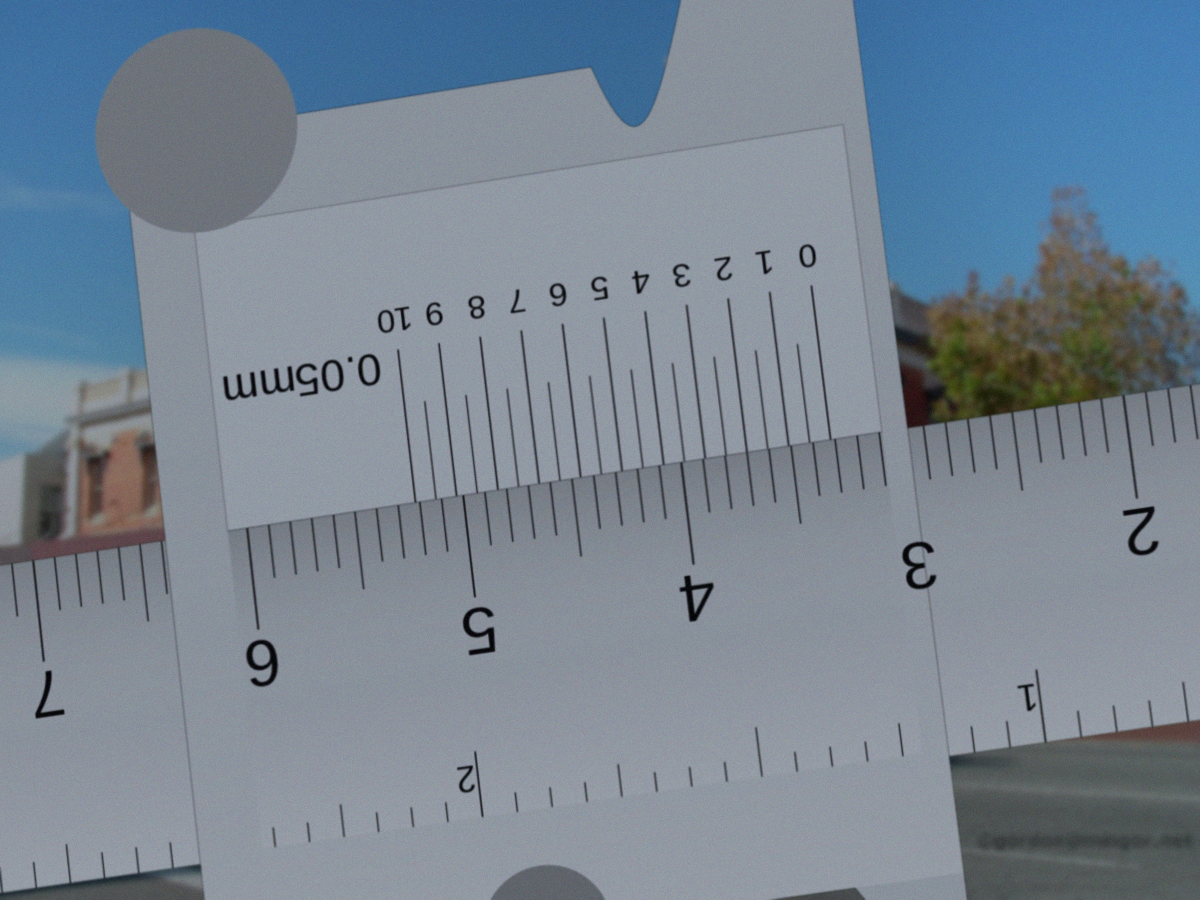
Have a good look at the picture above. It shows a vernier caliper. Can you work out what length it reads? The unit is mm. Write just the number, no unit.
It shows 33.2
